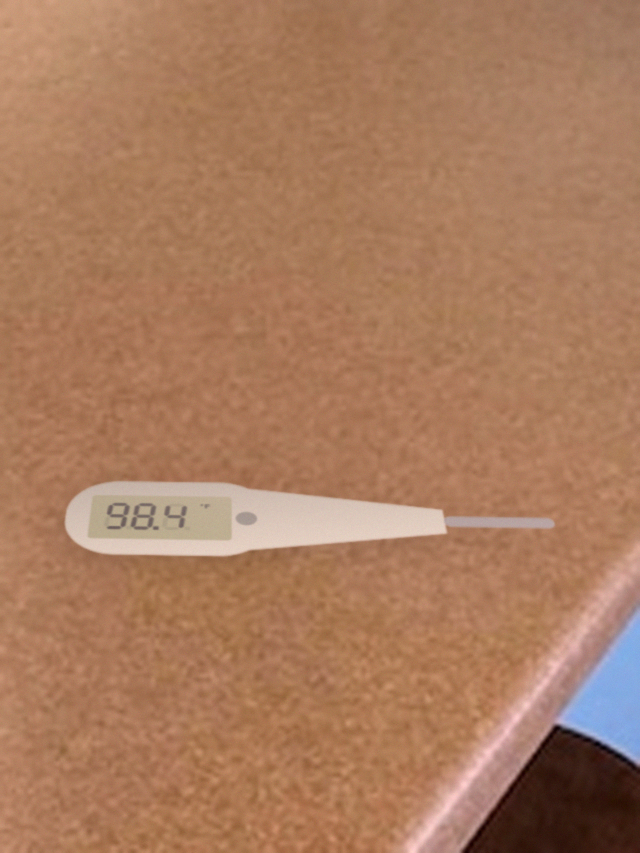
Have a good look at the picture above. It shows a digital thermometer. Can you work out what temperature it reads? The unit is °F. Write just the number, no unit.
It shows 98.4
